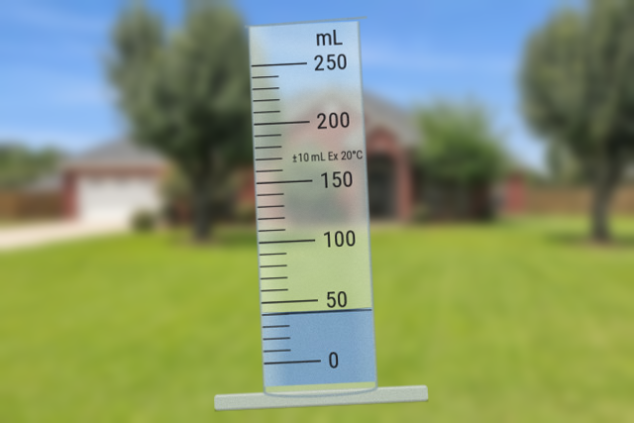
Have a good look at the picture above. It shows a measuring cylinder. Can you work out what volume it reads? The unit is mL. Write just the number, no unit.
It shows 40
